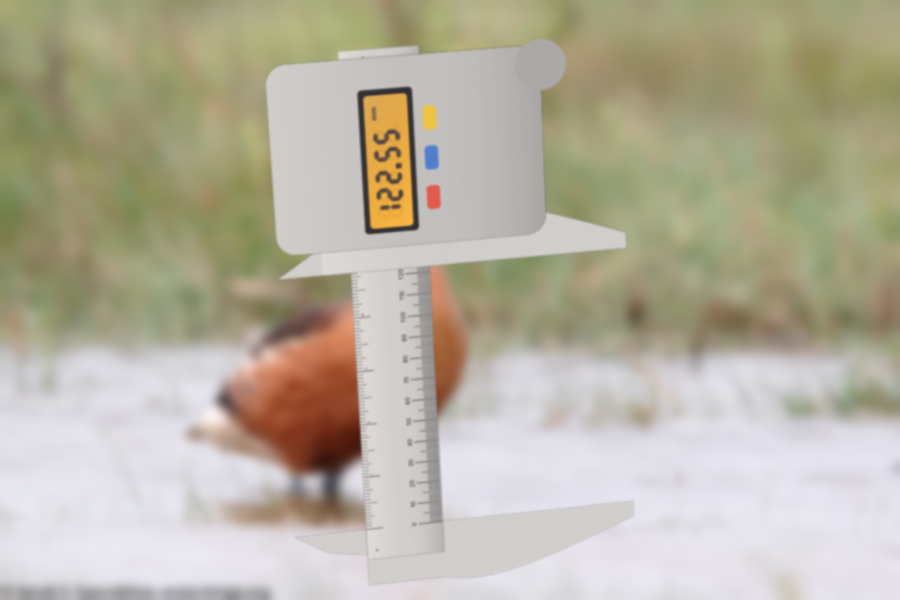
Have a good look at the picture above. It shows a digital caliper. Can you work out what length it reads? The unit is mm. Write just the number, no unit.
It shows 122.55
